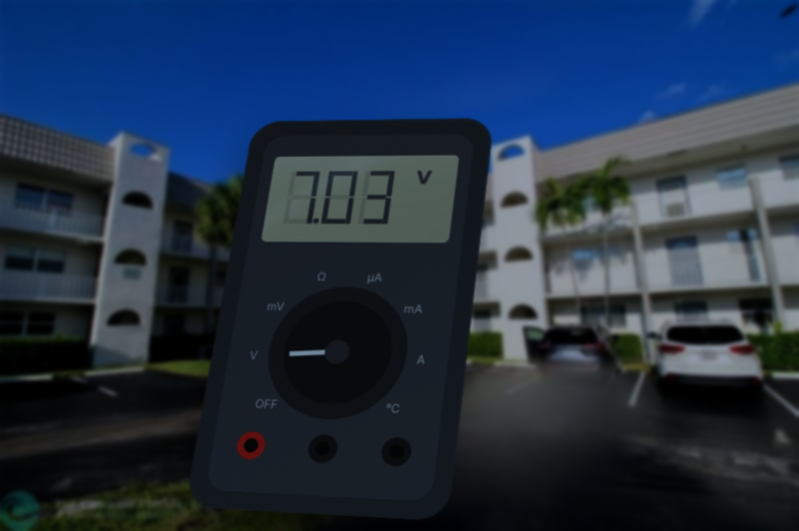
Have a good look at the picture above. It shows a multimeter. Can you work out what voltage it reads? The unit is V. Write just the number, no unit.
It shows 7.03
